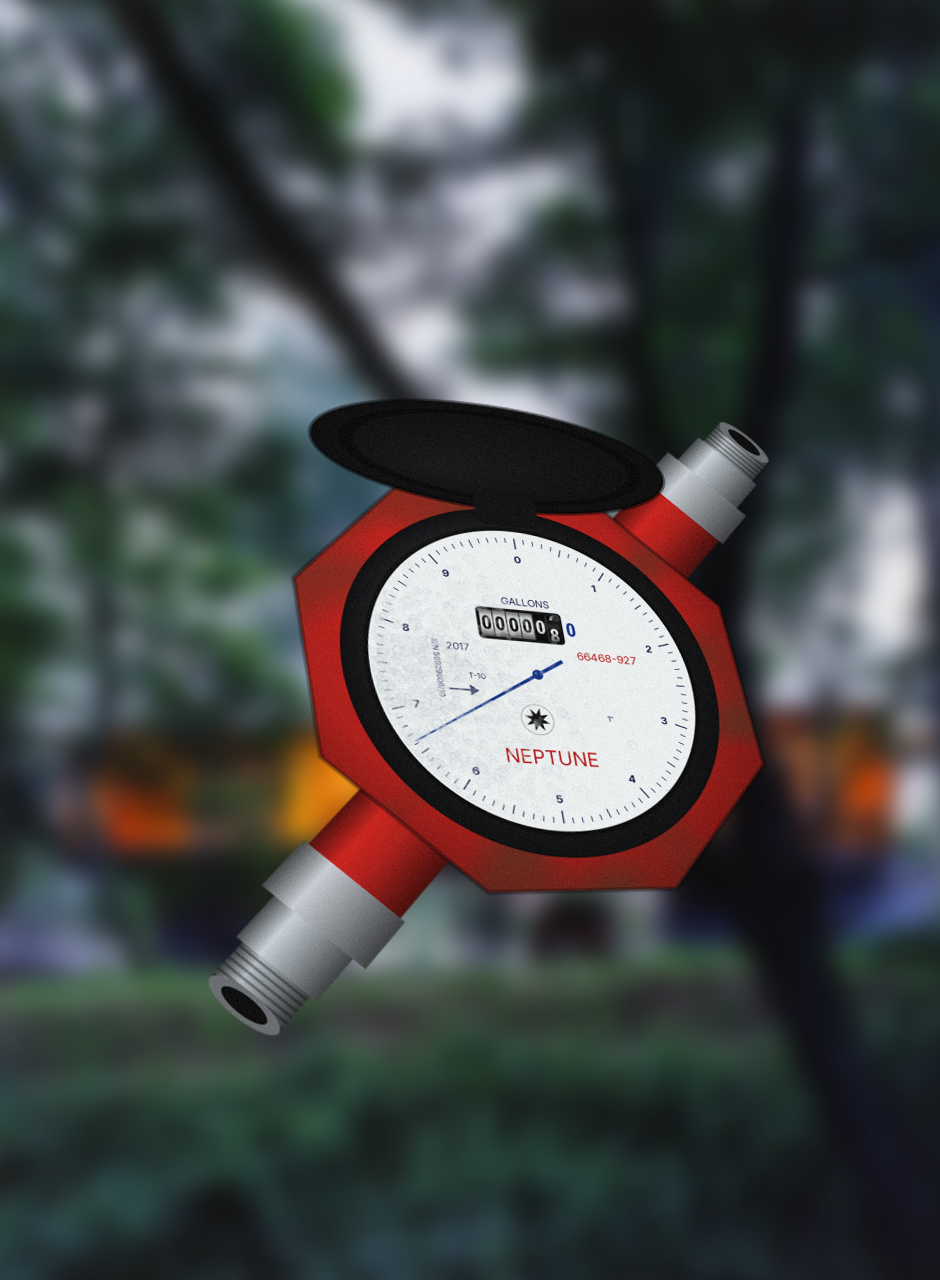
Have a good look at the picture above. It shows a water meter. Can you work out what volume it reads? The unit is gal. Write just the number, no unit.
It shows 76.6
